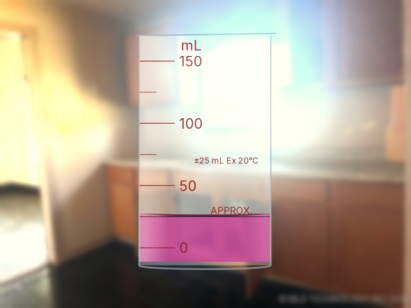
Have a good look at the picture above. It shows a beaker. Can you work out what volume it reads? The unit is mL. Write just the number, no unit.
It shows 25
